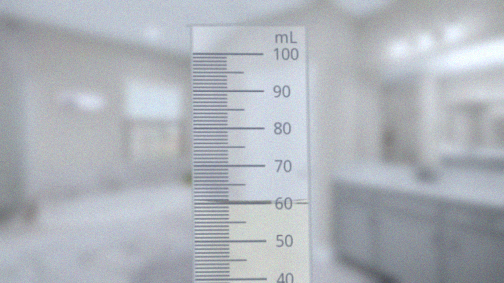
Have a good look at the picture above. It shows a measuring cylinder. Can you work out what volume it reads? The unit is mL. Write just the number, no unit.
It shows 60
